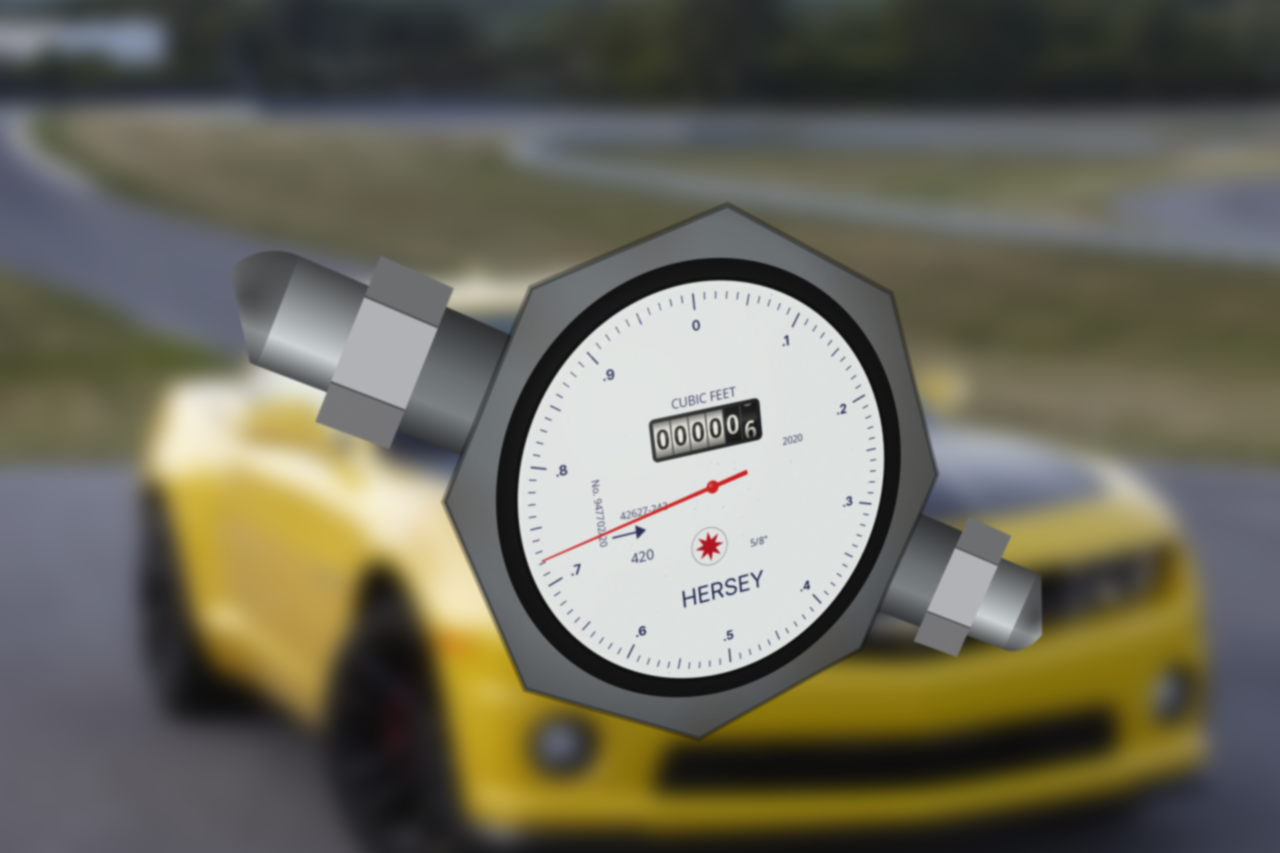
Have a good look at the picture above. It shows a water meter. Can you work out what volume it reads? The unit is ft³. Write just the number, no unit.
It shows 5.72
